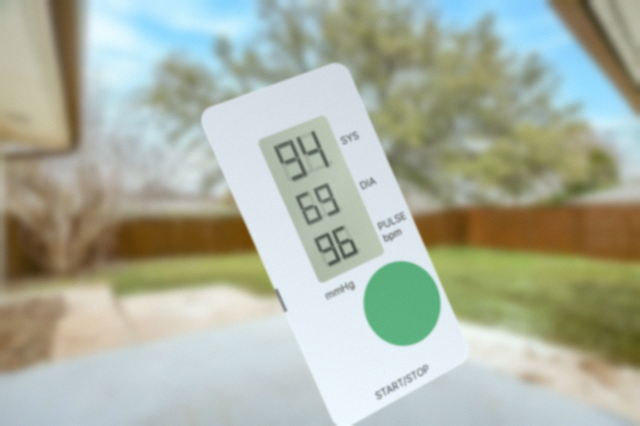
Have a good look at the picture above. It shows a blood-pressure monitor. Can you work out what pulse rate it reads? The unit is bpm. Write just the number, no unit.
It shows 96
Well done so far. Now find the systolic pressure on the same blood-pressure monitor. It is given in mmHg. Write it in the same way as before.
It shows 94
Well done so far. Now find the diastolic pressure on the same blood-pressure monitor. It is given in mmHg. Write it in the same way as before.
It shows 69
